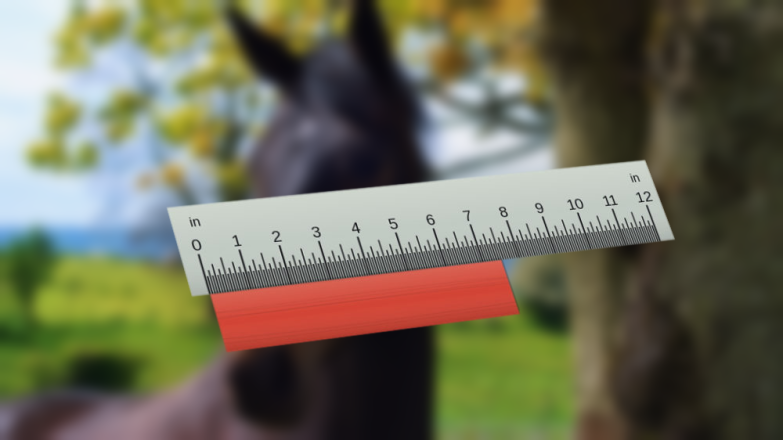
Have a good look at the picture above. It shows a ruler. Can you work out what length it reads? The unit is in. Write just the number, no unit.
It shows 7.5
